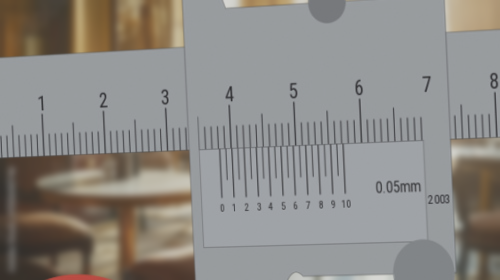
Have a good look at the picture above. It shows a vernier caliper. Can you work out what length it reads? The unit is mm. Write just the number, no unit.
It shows 38.2
